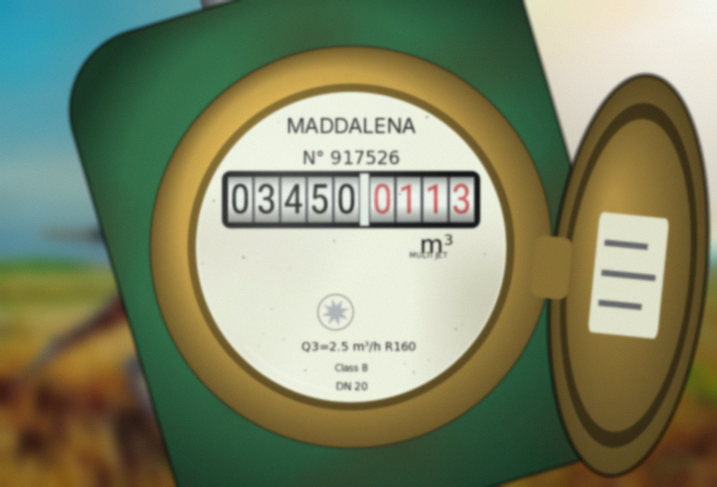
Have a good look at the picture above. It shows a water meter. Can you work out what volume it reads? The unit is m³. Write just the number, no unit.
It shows 3450.0113
